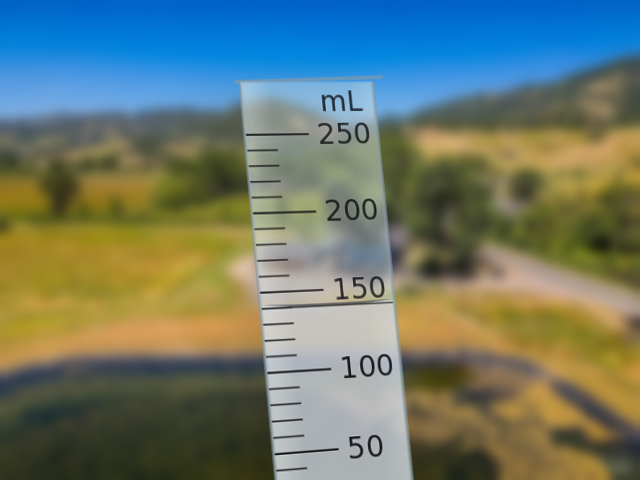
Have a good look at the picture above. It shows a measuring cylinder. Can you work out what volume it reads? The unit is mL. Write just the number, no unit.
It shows 140
